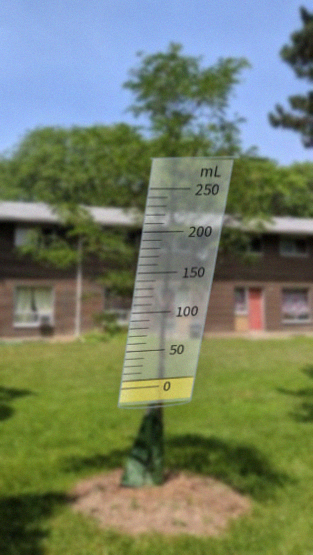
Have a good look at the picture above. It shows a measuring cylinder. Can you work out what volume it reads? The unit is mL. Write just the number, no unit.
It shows 10
